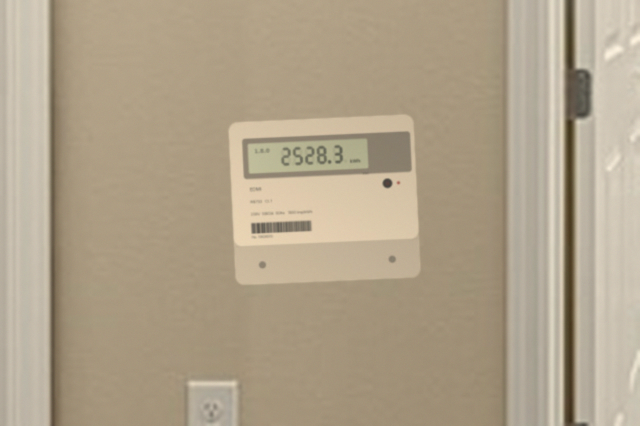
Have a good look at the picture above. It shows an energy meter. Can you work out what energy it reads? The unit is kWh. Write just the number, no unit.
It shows 2528.3
